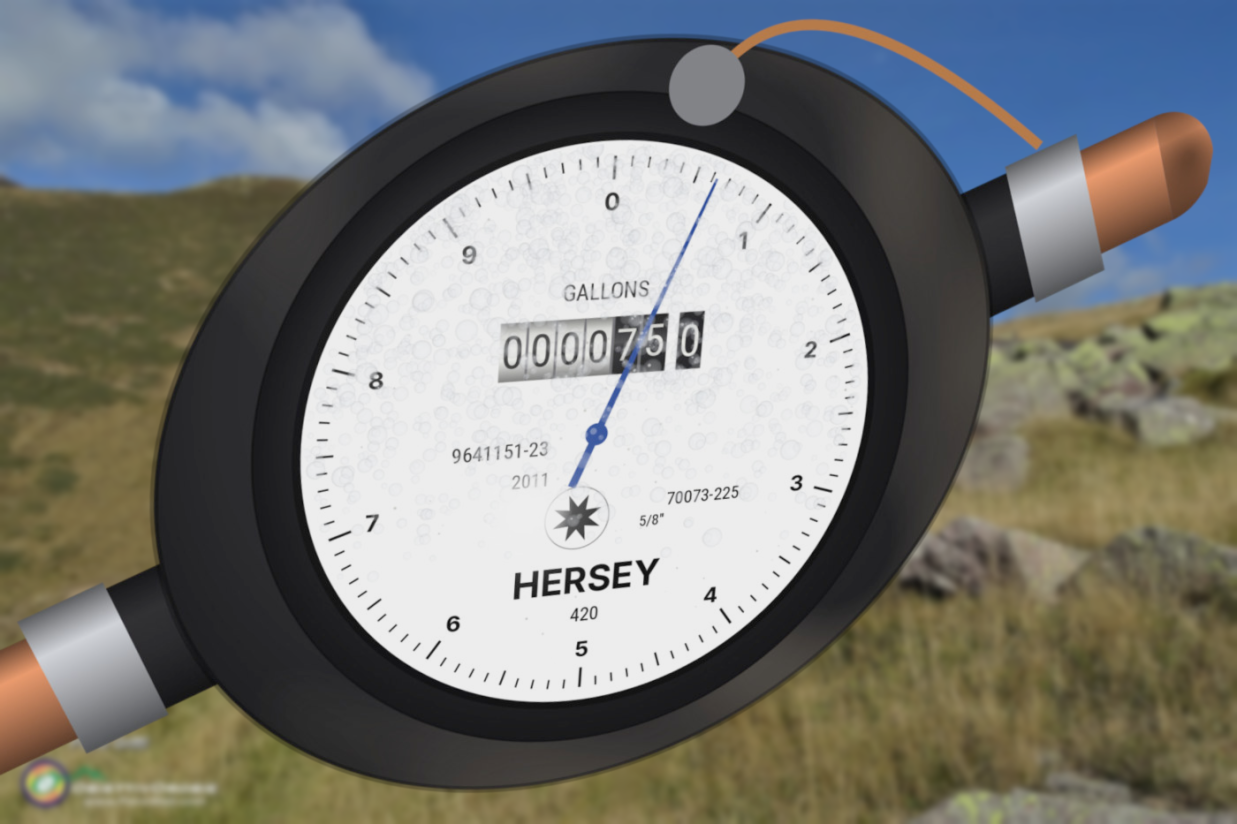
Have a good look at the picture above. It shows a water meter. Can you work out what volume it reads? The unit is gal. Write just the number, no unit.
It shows 750.6
